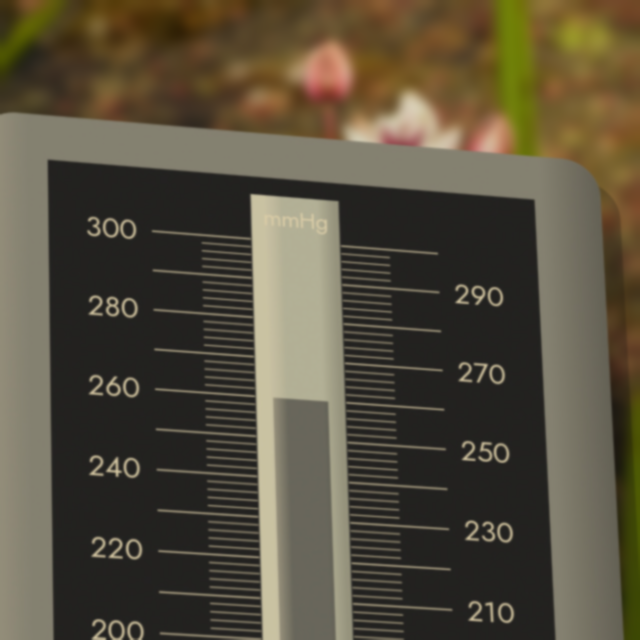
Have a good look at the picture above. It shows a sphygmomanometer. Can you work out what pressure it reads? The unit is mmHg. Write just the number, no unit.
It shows 260
